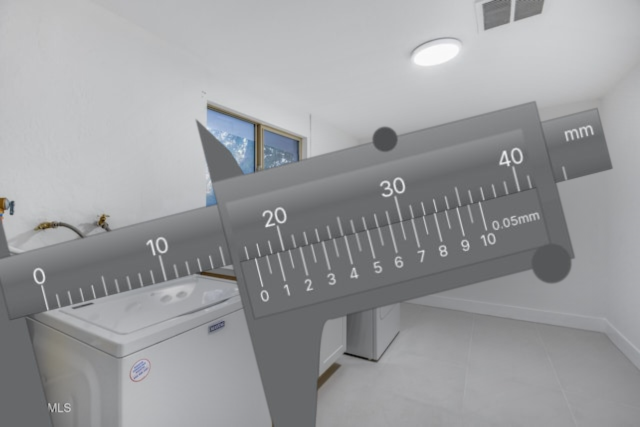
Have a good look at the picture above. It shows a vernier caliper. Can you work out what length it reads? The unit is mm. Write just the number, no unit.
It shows 17.6
